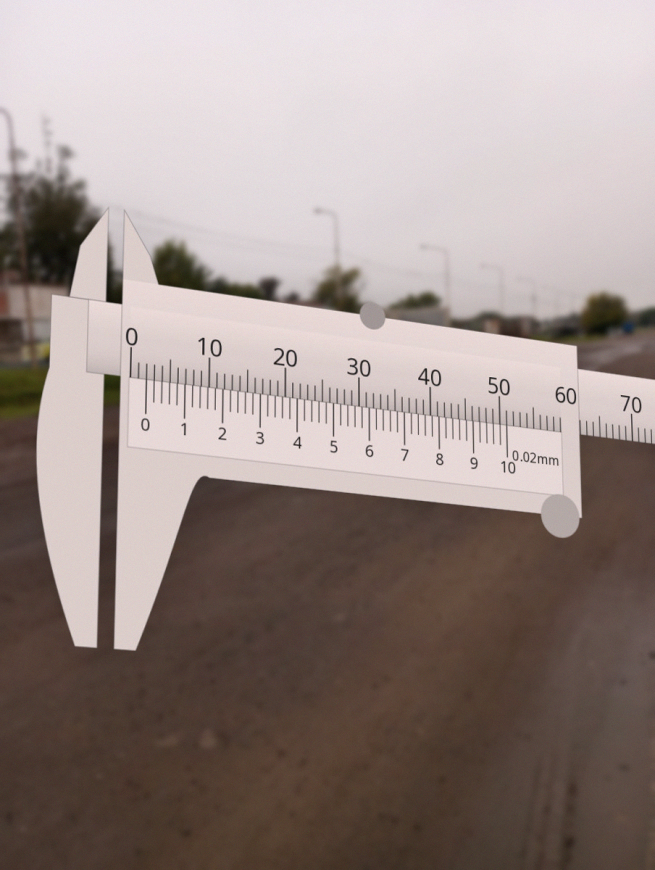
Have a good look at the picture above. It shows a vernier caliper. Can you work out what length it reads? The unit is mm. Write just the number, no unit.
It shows 2.0
